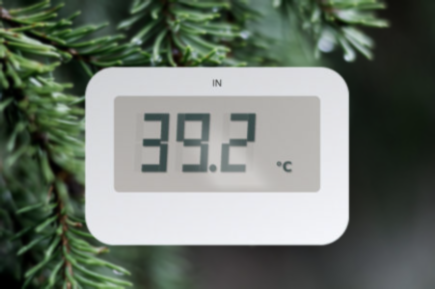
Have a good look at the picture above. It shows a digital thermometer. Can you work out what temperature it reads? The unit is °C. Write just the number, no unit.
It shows 39.2
